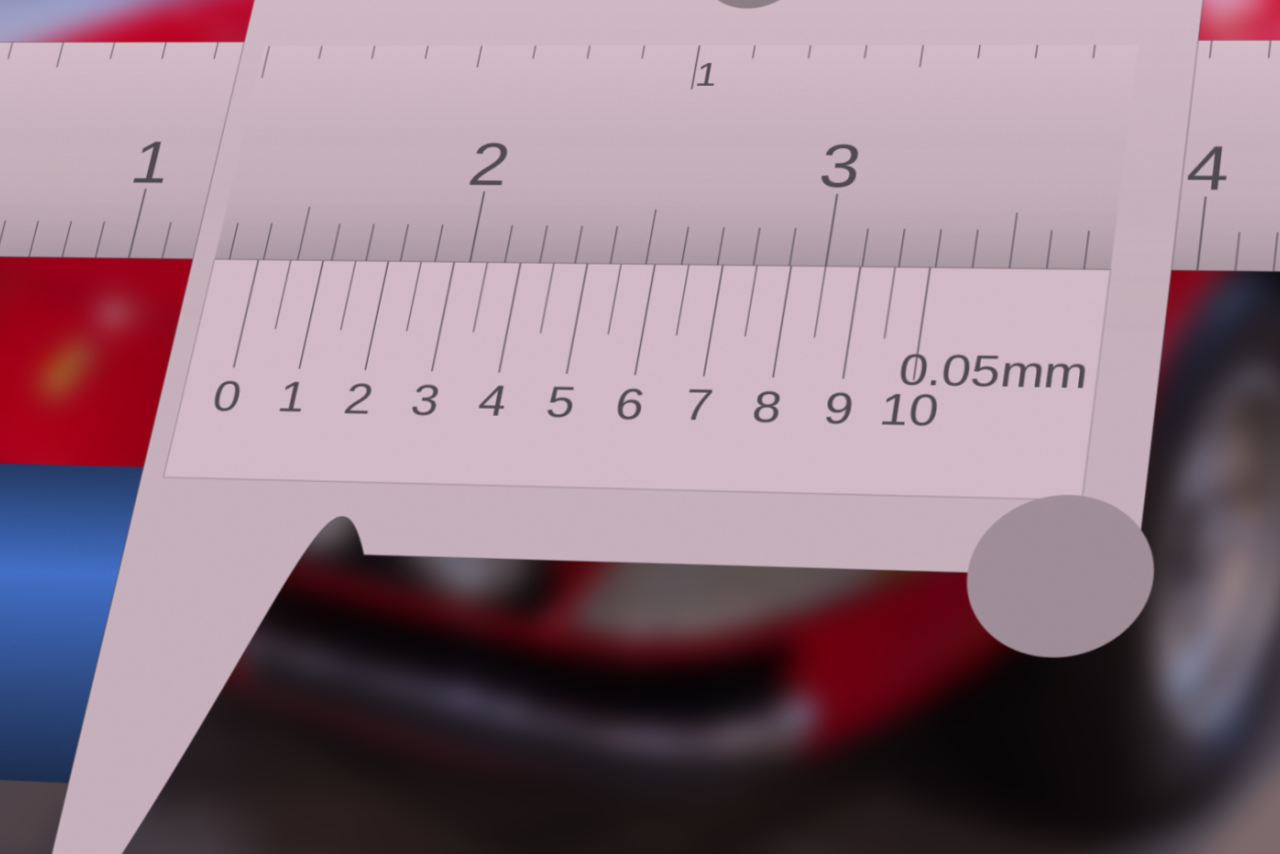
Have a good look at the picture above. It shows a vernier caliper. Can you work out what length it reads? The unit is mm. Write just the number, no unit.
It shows 13.85
